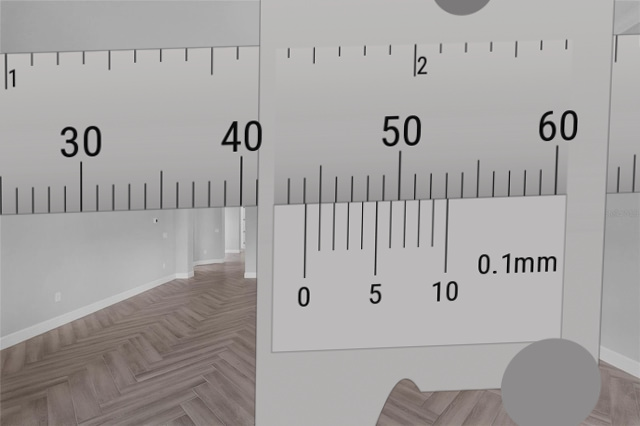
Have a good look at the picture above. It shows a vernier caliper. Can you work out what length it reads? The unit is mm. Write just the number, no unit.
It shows 44.1
